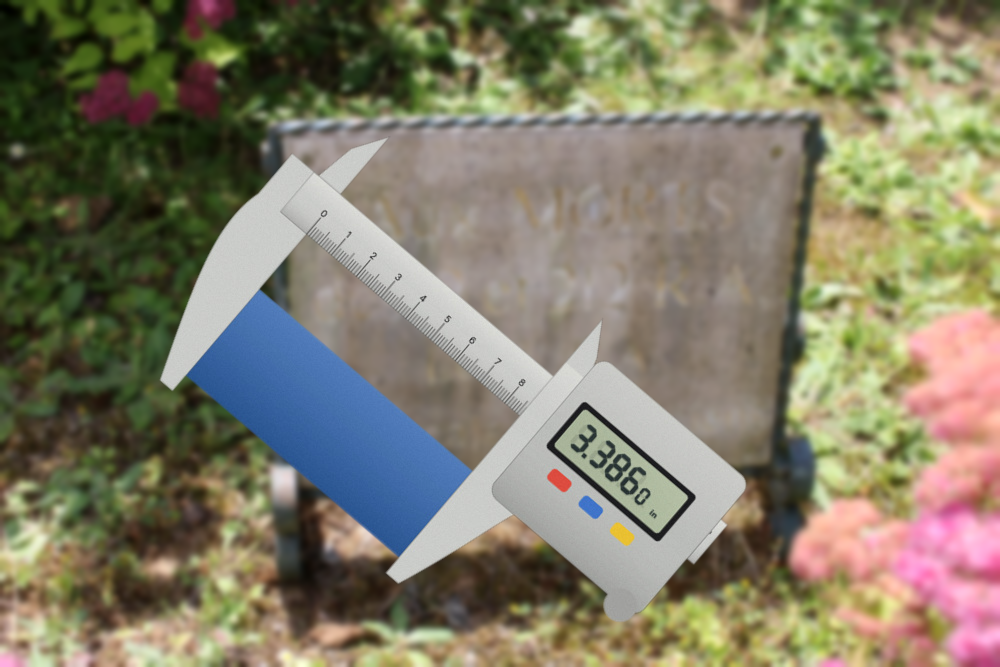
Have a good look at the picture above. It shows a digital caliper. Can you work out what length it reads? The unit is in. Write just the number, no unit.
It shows 3.3860
